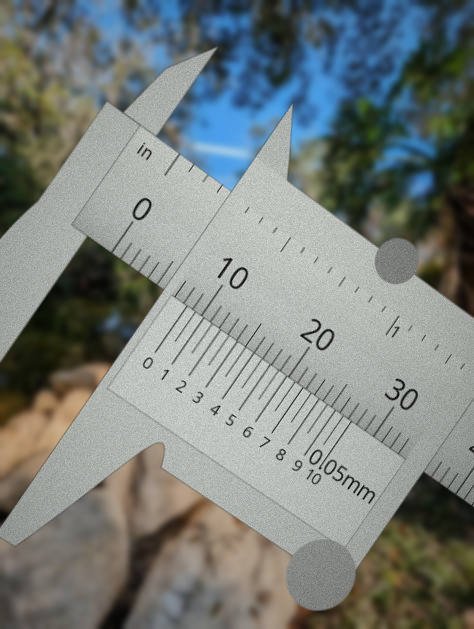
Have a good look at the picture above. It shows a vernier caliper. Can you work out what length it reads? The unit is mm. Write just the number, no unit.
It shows 8.4
